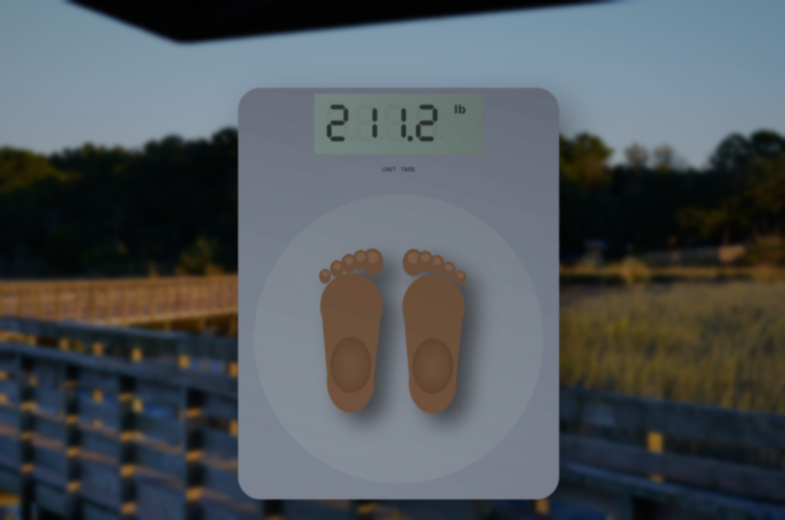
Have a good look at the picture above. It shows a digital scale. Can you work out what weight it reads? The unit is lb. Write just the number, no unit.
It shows 211.2
